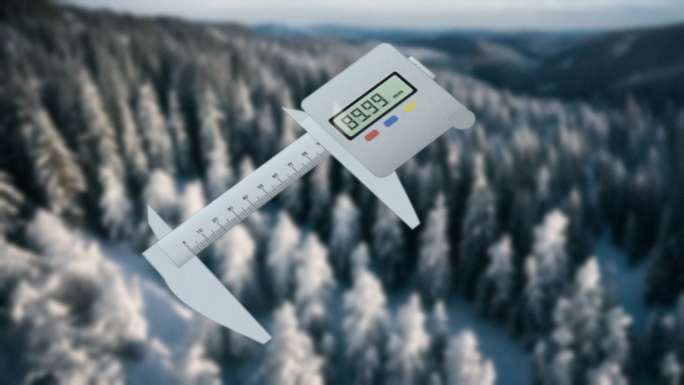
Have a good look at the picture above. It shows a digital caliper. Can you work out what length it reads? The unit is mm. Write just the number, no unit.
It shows 89.99
